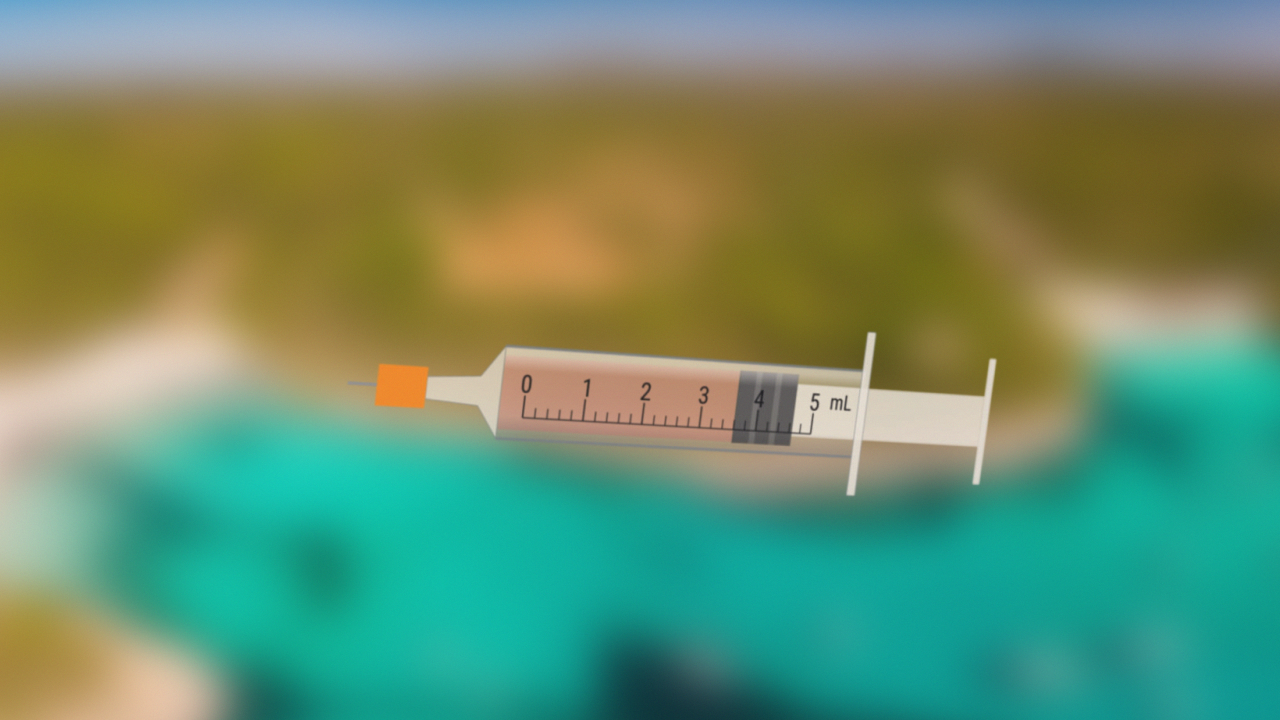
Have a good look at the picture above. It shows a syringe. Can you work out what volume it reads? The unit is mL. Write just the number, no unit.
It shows 3.6
